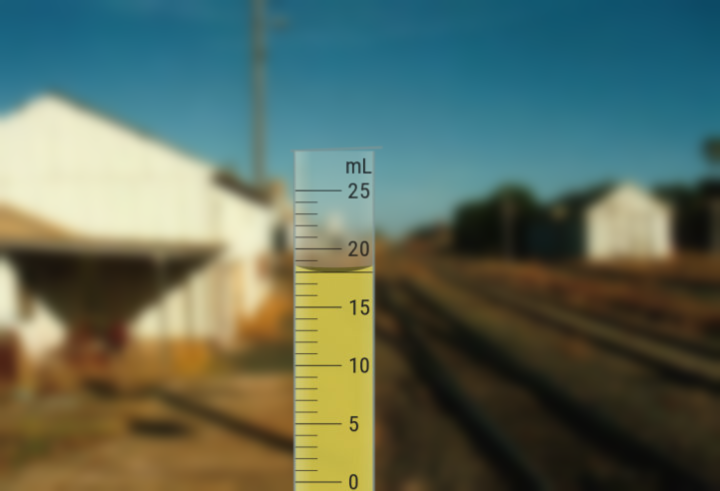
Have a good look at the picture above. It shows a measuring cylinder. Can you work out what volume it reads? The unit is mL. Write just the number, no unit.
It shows 18
